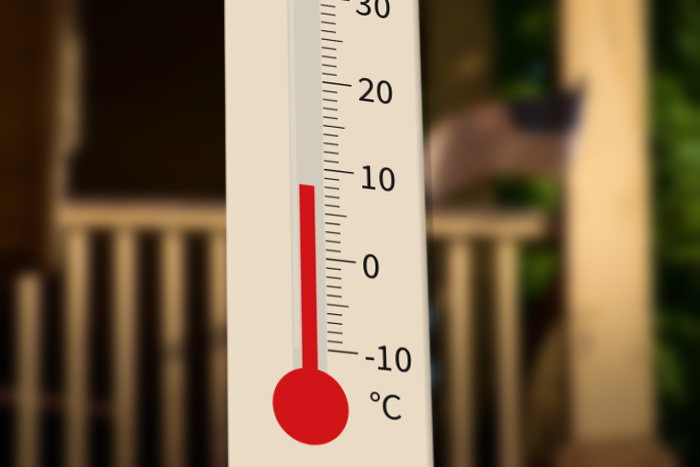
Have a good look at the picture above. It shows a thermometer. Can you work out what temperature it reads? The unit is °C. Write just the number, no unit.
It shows 8
